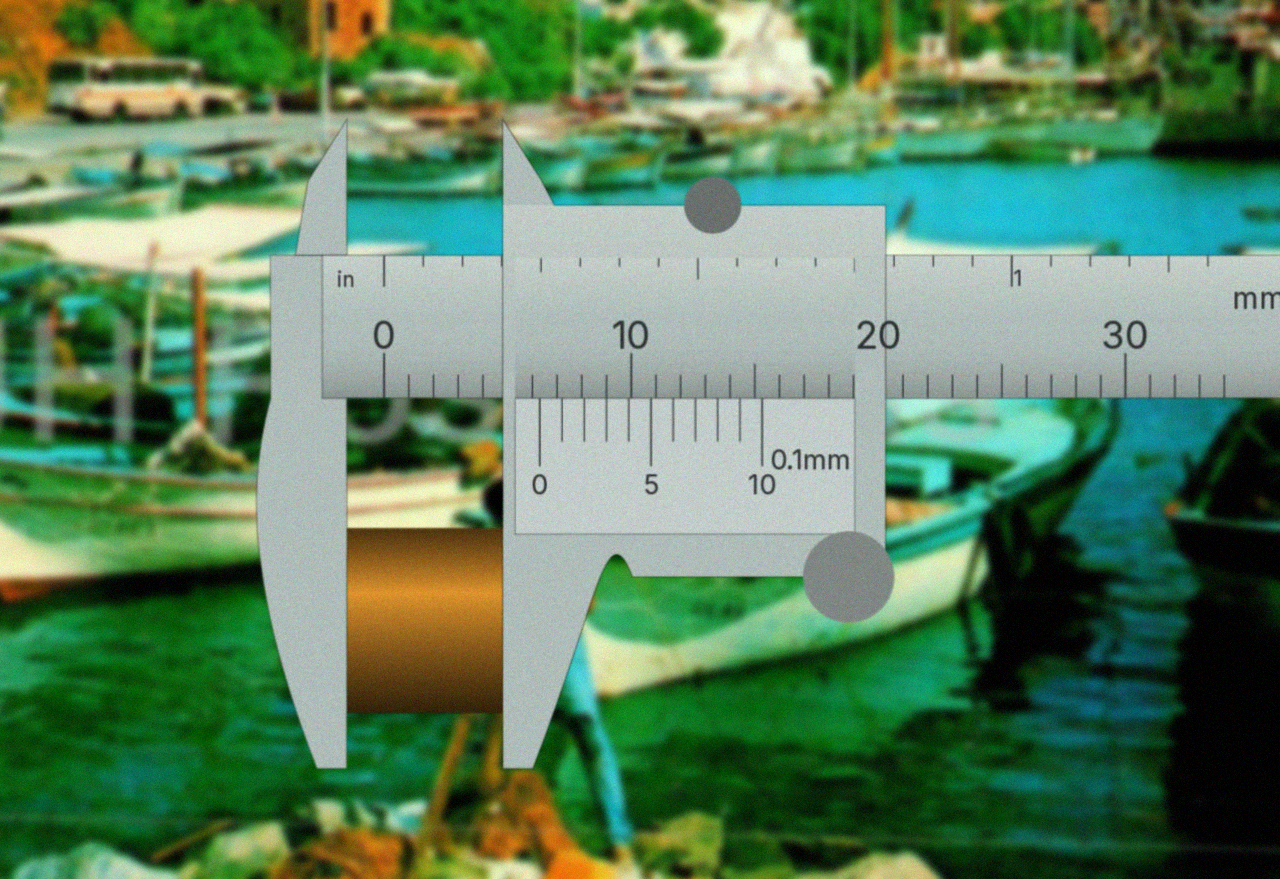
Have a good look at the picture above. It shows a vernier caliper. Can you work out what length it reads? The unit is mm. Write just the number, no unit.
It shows 6.3
